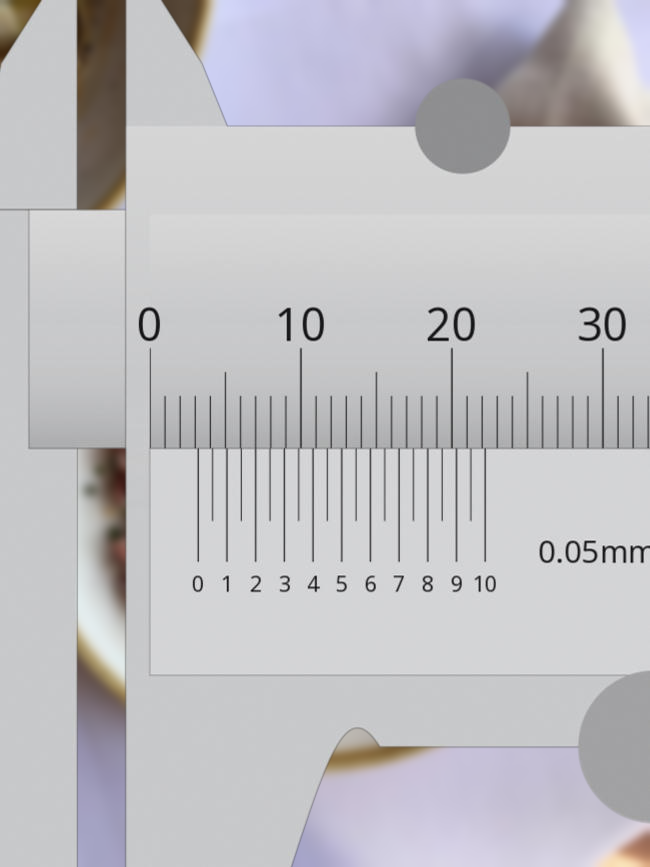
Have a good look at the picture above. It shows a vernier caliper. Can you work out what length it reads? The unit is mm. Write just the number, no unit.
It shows 3.2
